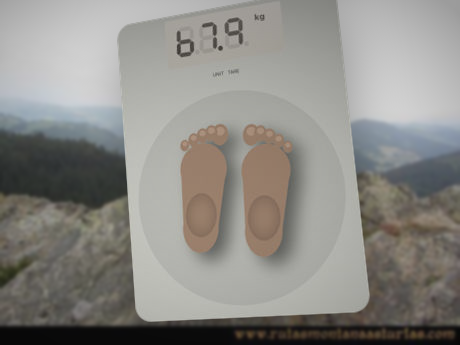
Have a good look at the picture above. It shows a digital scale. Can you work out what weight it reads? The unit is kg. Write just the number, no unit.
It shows 67.9
